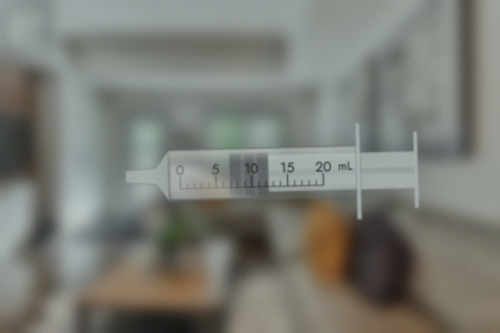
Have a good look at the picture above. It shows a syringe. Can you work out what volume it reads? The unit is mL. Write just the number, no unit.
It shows 7
